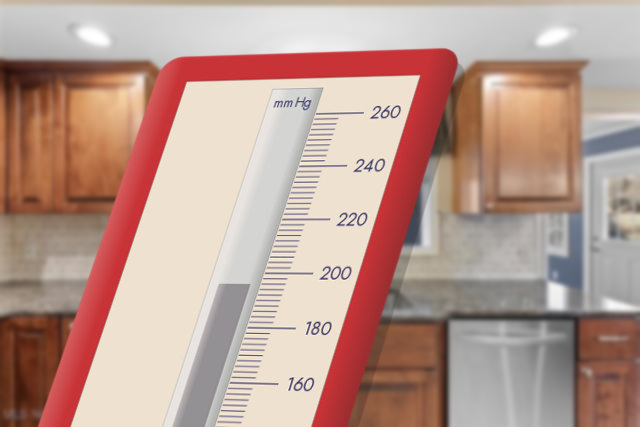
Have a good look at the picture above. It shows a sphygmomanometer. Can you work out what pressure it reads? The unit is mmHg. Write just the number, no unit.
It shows 196
